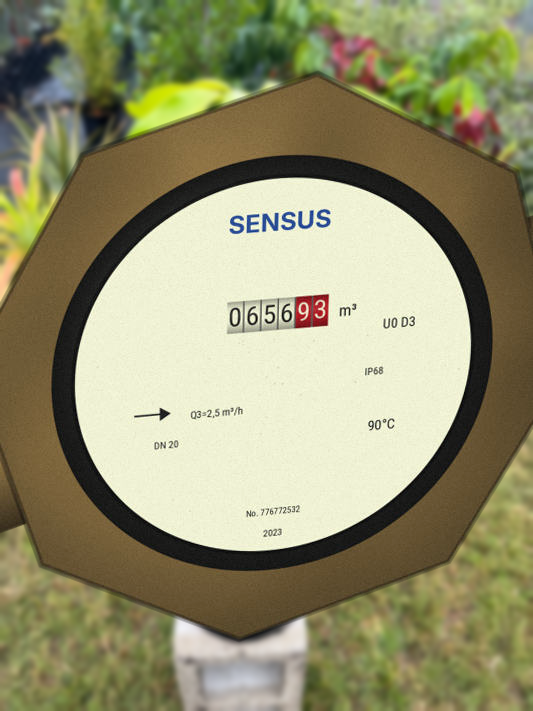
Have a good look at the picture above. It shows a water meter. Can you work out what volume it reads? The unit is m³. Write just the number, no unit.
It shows 656.93
